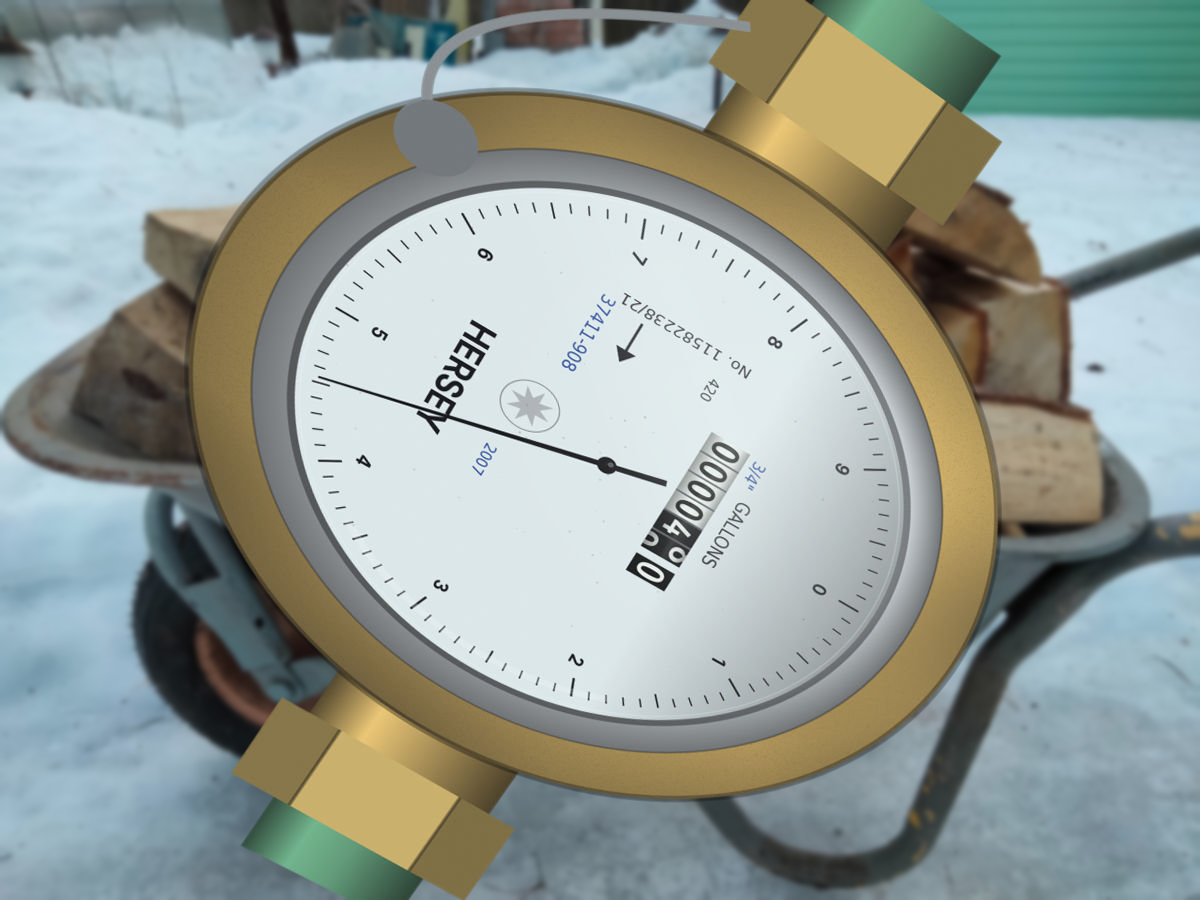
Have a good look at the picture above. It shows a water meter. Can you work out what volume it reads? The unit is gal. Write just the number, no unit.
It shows 484.5
